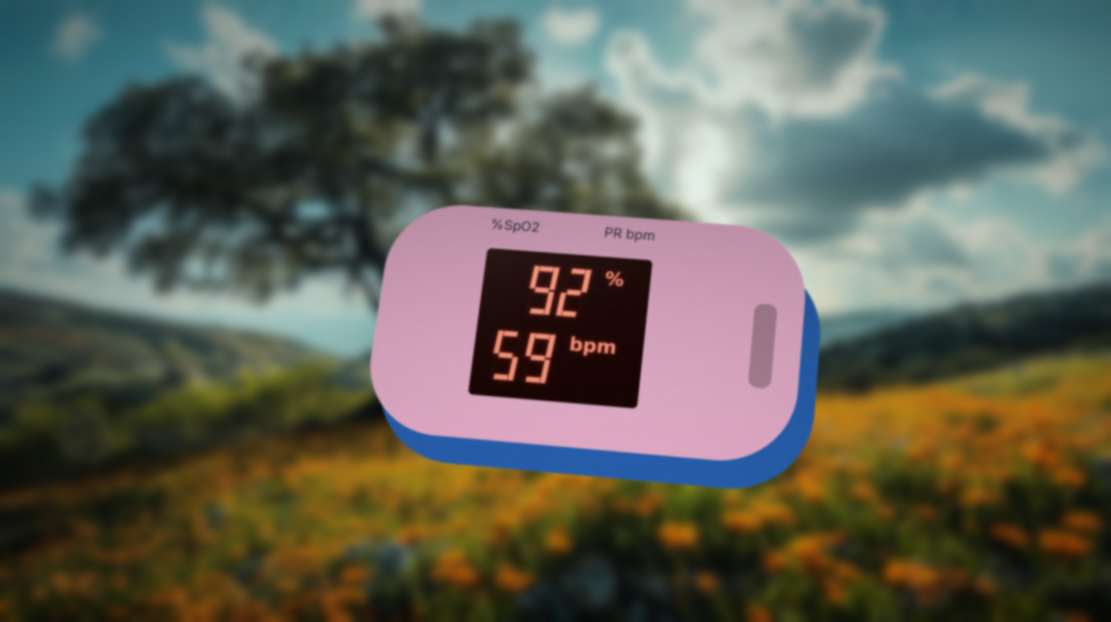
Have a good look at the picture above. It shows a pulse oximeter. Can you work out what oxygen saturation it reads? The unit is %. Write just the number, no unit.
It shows 92
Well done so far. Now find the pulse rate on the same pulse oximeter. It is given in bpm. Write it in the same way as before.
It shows 59
